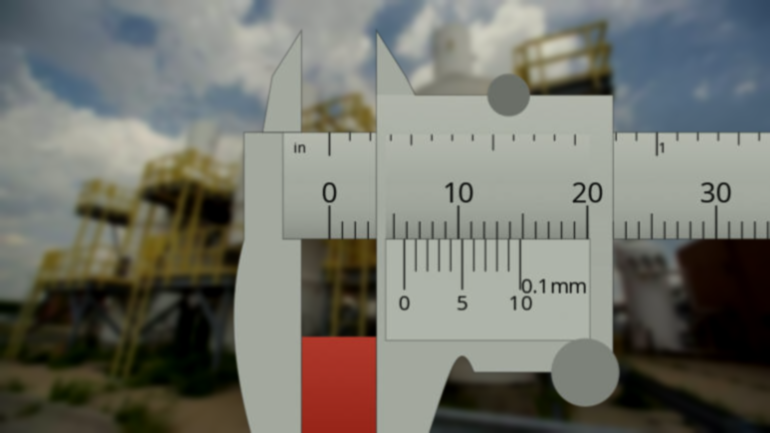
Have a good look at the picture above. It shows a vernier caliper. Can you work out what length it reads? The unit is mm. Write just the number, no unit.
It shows 5.8
